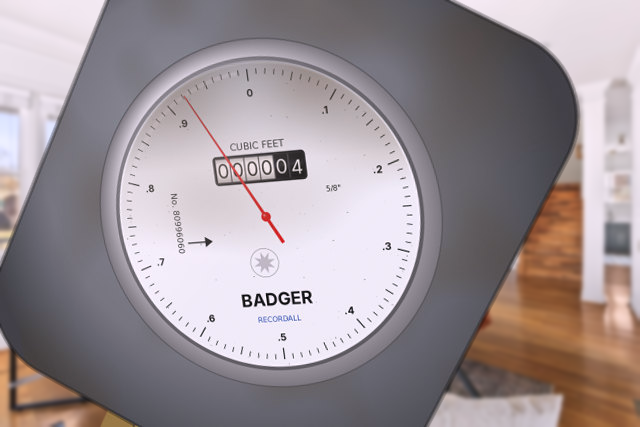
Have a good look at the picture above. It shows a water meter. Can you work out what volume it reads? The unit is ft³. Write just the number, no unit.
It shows 3.92
